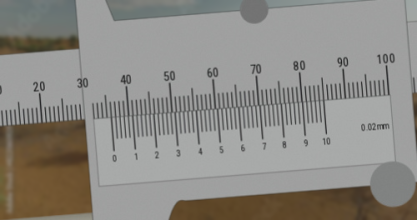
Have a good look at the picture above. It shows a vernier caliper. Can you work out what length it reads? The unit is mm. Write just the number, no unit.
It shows 36.0
